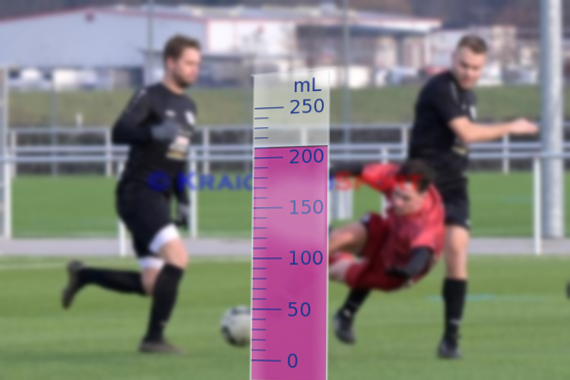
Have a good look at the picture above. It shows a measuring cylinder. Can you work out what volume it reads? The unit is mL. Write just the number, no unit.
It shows 210
